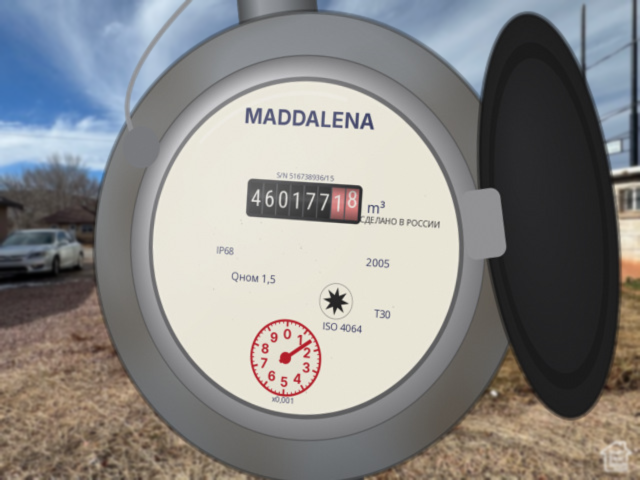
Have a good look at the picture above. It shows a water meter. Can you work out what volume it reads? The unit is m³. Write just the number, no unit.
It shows 460177.181
